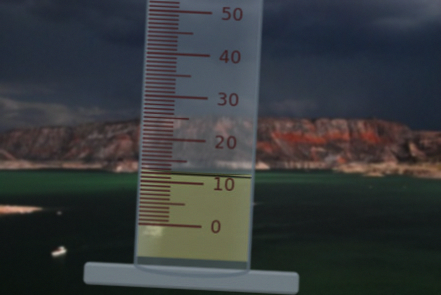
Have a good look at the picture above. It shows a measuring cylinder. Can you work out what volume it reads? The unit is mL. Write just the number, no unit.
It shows 12
